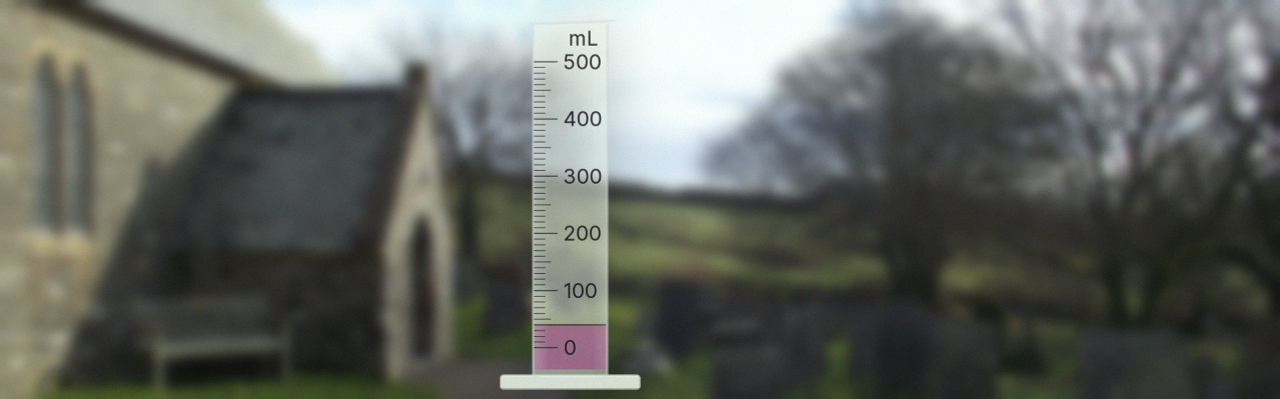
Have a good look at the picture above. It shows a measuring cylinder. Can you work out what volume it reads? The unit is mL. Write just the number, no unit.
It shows 40
